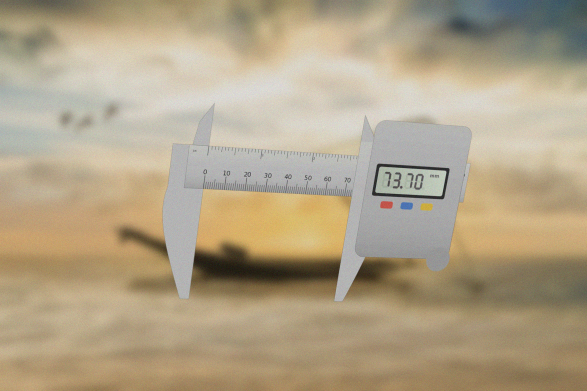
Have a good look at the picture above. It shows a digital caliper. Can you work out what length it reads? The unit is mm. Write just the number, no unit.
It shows 73.70
